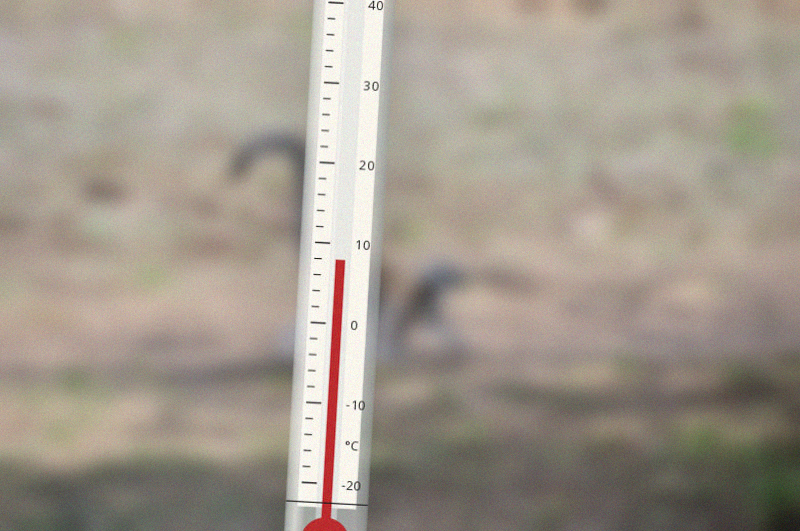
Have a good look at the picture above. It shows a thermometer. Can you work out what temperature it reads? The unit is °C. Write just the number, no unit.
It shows 8
